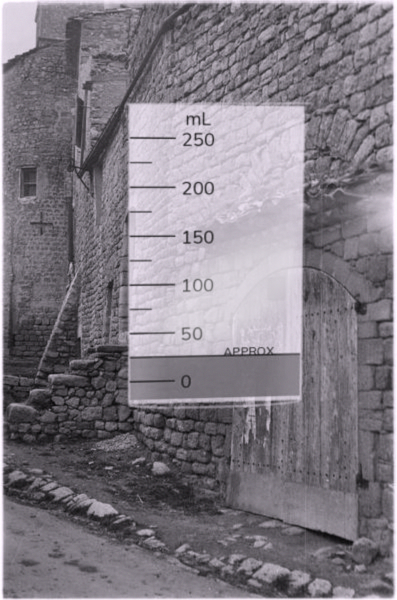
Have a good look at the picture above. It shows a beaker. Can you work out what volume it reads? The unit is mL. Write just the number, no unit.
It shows 25
